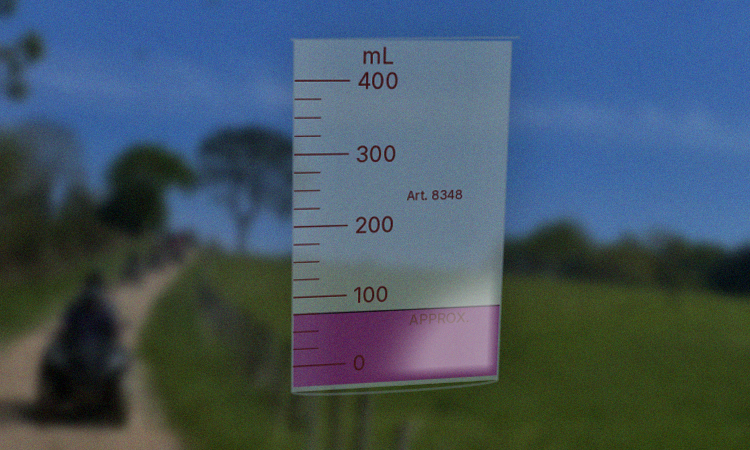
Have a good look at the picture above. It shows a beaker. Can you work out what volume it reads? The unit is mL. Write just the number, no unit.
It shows 75
